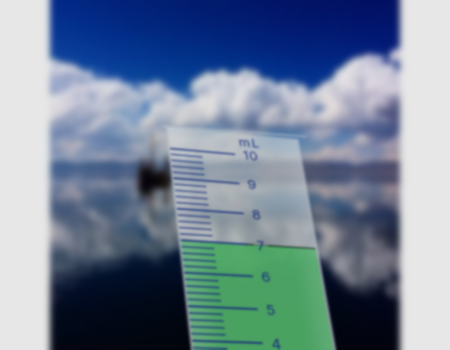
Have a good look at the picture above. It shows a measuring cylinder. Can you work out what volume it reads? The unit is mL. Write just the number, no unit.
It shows 7
